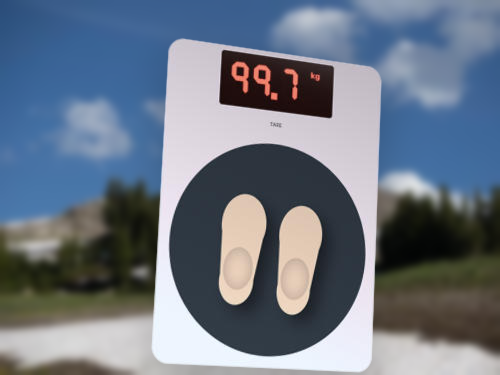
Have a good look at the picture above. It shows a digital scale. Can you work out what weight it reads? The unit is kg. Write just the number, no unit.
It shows 99.7
